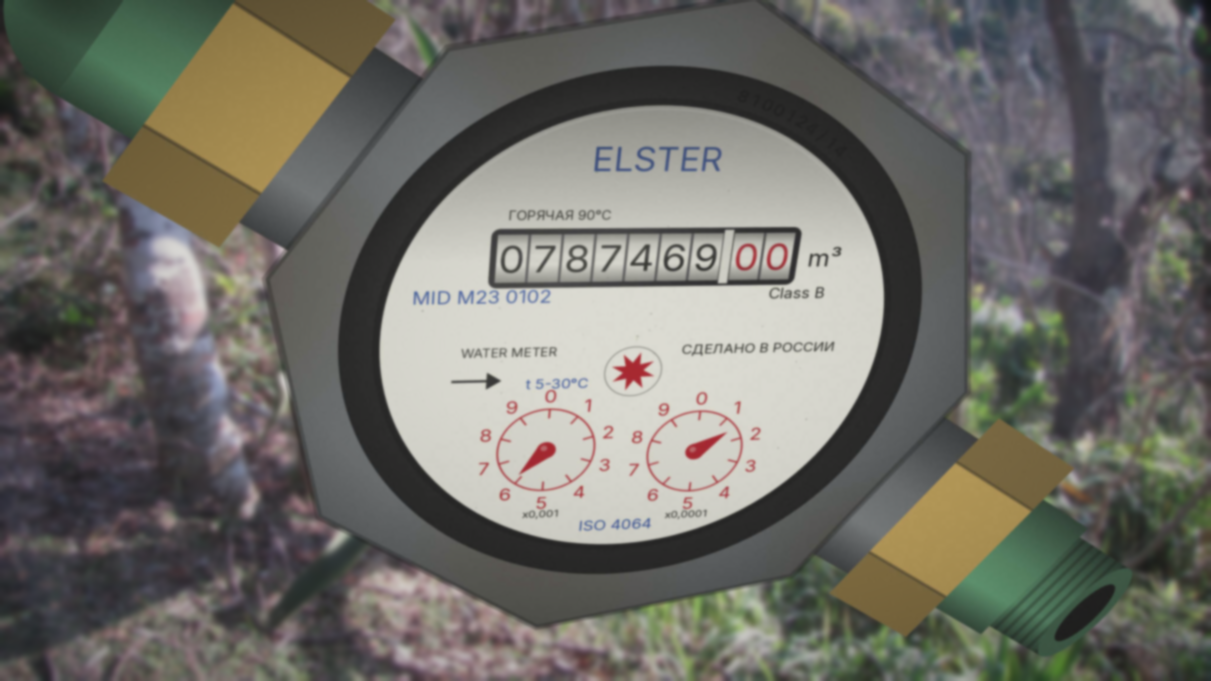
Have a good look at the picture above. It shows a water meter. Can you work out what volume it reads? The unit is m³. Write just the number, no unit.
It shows 787469.0061
